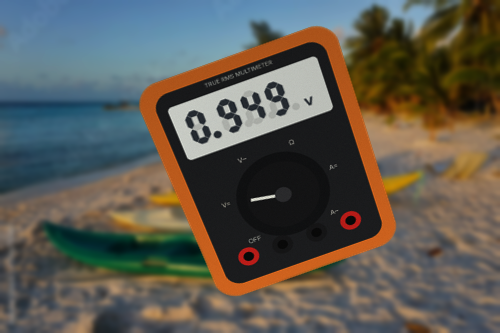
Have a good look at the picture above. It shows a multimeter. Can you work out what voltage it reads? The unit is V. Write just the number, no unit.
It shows 0.949
